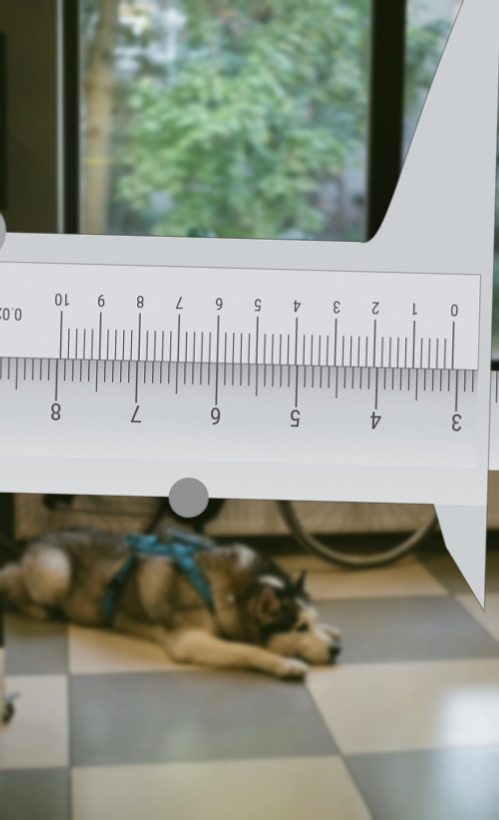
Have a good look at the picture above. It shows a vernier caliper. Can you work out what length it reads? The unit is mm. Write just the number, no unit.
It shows 30.6
